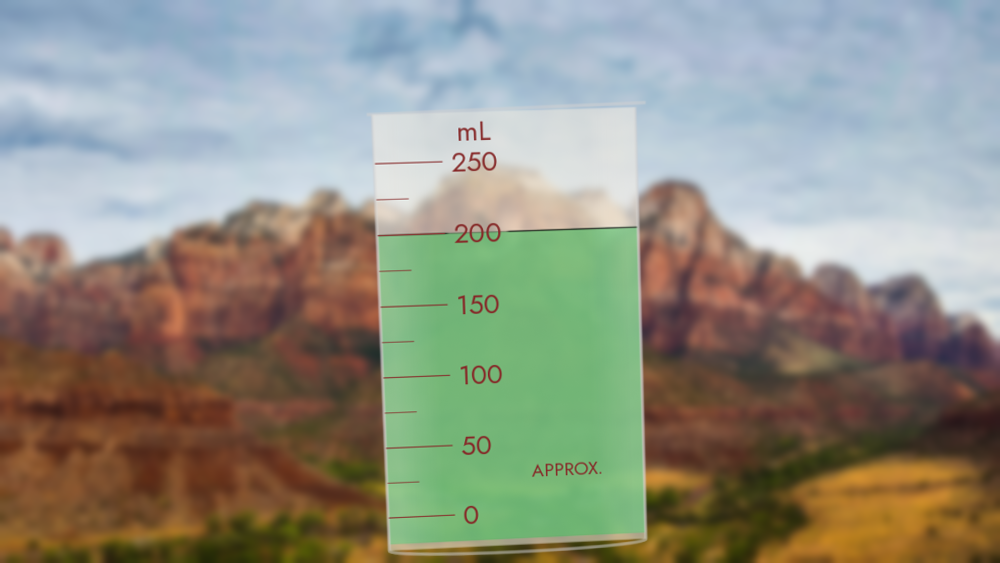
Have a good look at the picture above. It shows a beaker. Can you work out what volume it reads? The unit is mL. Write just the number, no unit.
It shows 200
